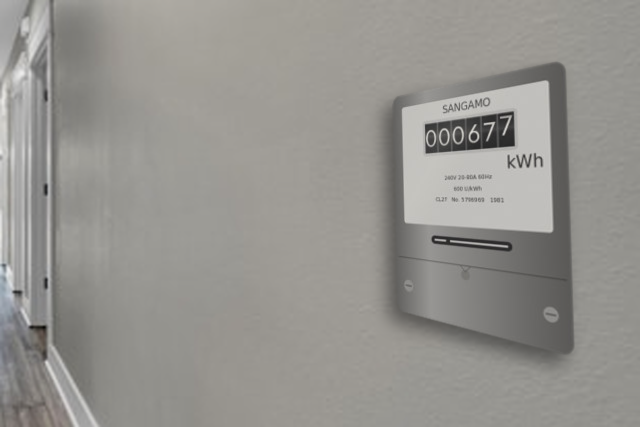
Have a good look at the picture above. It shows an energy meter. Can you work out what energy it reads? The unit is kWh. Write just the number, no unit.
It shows 677
